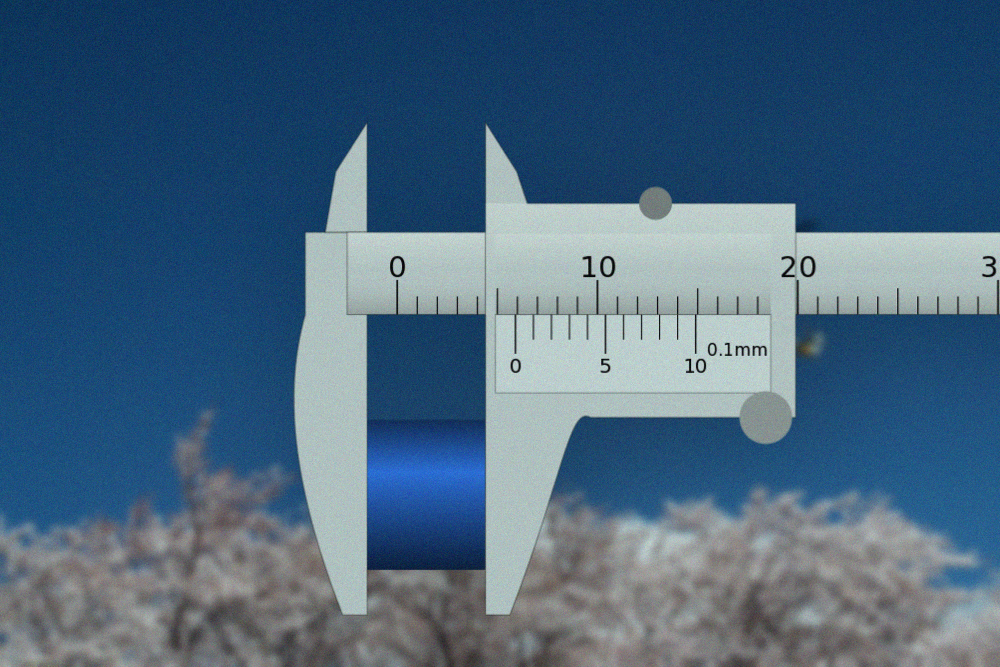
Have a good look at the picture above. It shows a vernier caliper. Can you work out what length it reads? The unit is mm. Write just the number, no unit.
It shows 5.9
